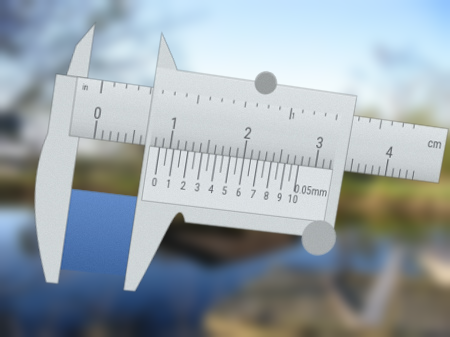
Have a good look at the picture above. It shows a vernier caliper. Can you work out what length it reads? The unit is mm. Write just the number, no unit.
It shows 8.6
